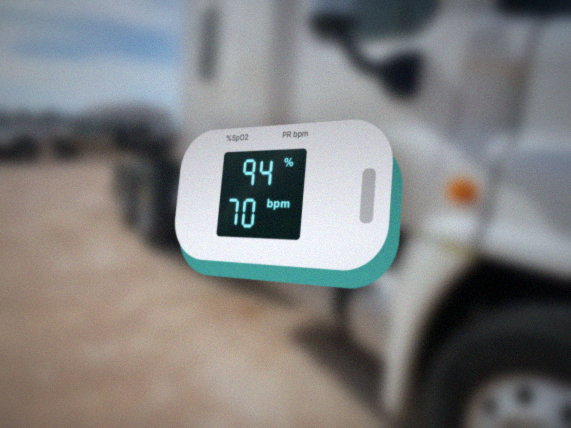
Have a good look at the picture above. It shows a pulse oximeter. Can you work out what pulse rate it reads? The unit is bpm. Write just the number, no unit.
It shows 70
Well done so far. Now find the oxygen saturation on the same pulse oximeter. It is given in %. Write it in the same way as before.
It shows 94
